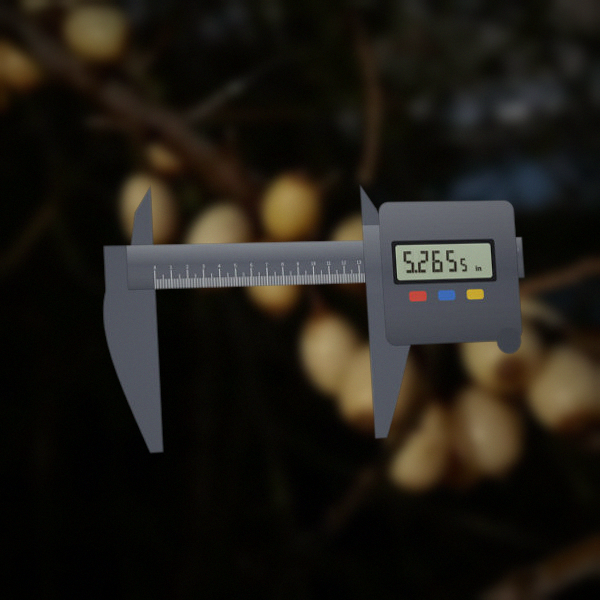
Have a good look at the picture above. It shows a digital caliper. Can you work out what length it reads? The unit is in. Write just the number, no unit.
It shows 5.2655
